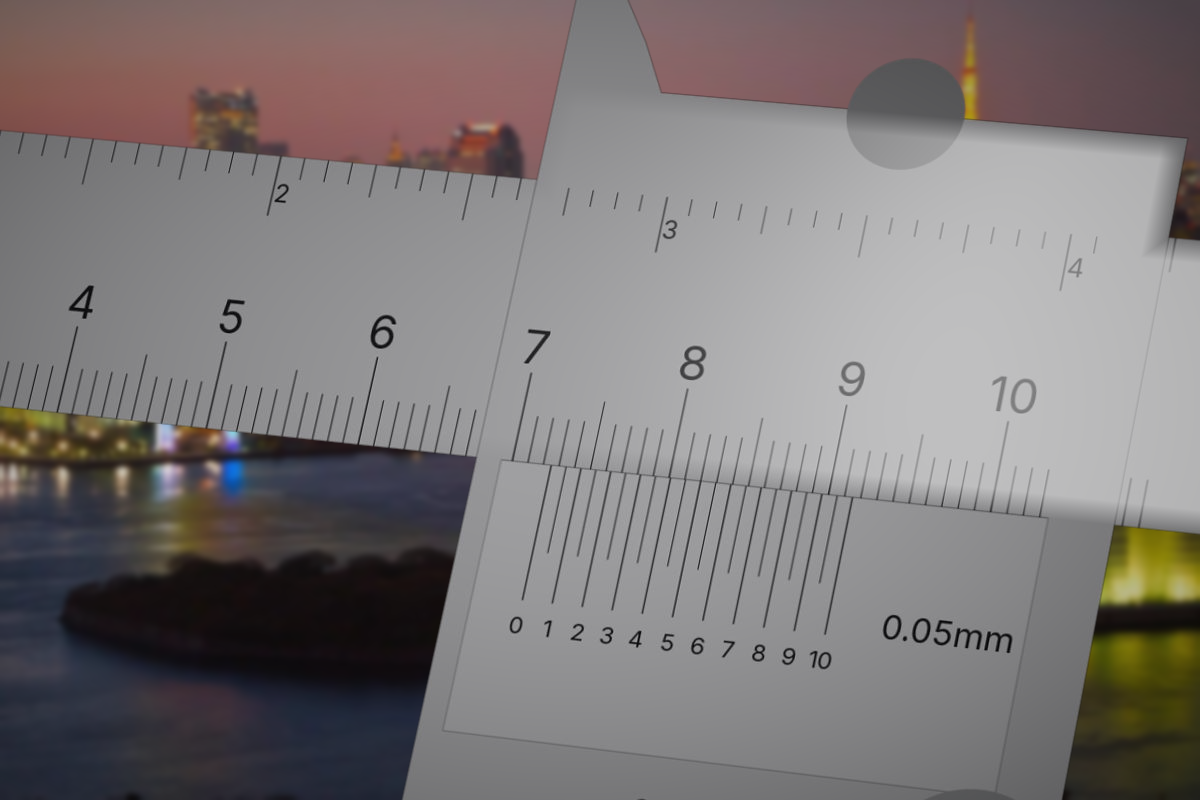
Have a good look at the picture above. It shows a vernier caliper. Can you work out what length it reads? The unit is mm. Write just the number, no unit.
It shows 72.5
